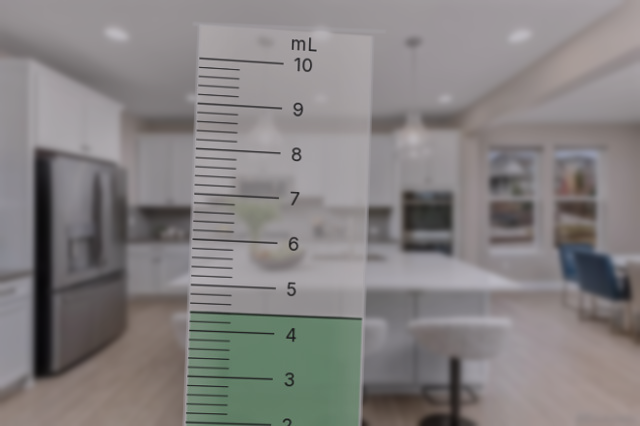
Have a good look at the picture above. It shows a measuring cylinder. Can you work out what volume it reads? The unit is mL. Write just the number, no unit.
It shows 4.4
